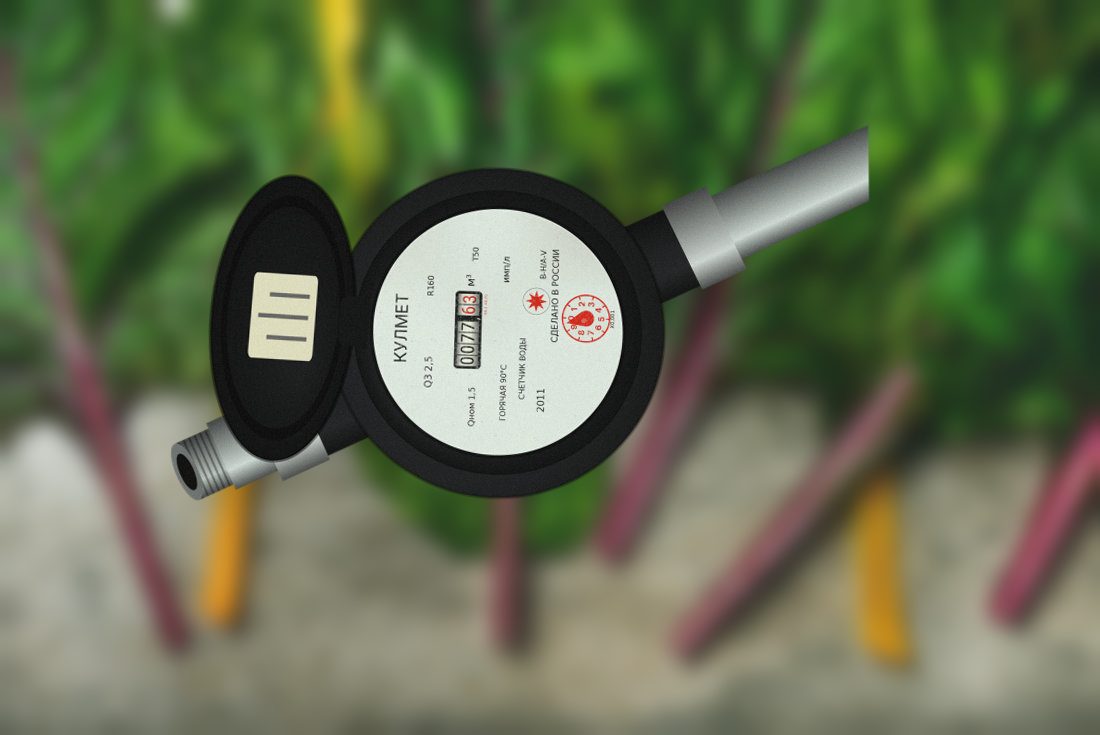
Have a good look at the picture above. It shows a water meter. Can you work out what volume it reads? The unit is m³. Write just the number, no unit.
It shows 77.629
